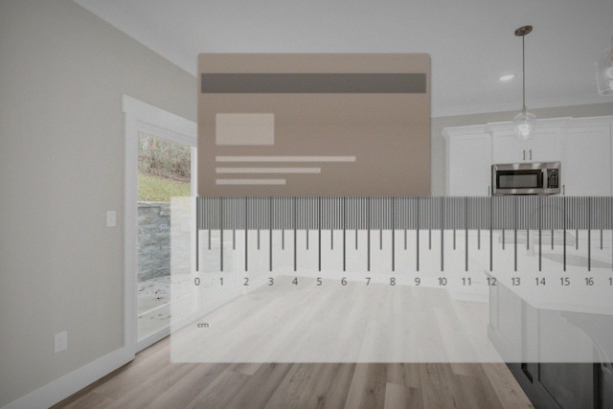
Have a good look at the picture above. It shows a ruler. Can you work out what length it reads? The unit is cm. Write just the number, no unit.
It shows 9.5
